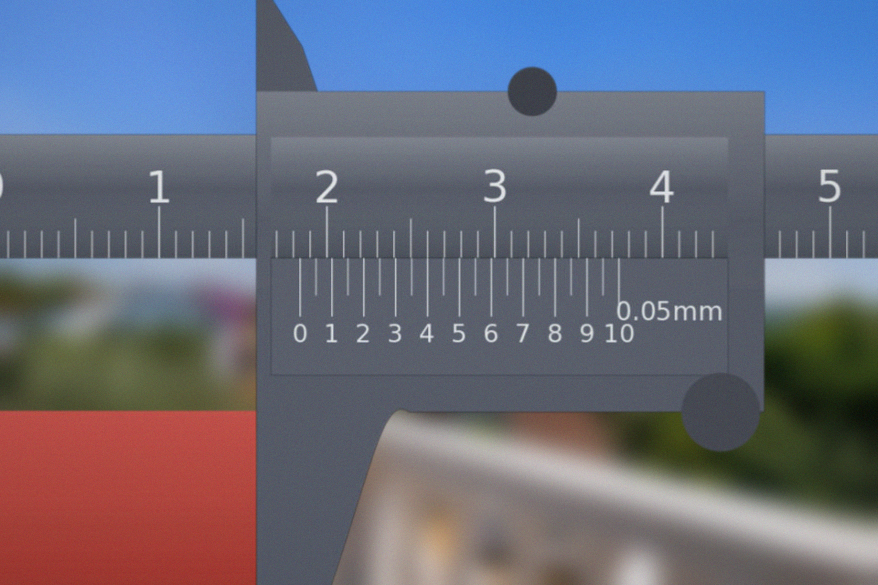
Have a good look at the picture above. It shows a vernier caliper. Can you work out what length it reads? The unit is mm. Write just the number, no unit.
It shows 18.4
